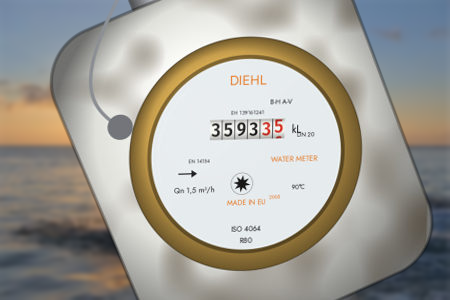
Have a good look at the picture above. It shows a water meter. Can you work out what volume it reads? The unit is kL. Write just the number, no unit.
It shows 3593.35
